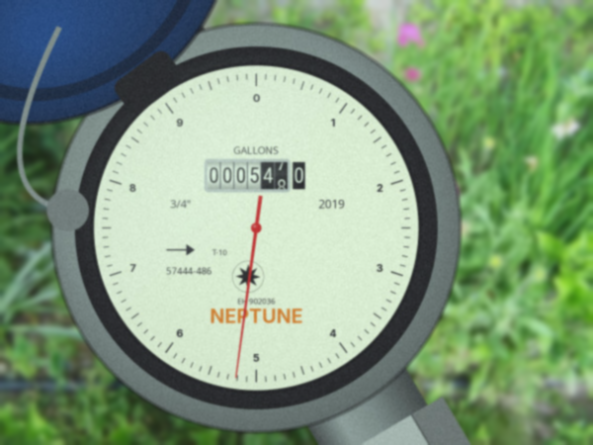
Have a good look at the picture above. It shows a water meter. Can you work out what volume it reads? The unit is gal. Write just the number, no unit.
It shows 5475.2
